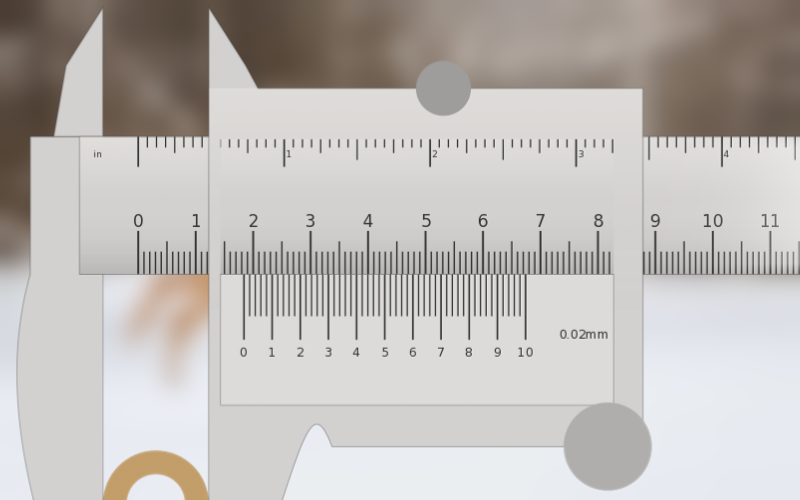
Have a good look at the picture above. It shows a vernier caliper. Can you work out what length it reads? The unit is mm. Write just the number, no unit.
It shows 18.4
